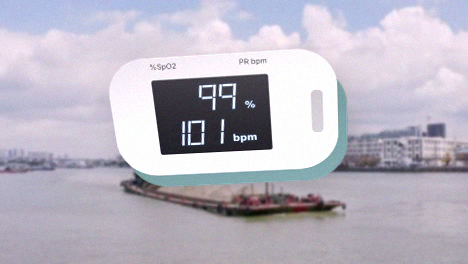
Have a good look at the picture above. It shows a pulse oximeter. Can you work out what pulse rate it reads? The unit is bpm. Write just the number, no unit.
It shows 101
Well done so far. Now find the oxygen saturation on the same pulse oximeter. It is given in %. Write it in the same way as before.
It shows 99
